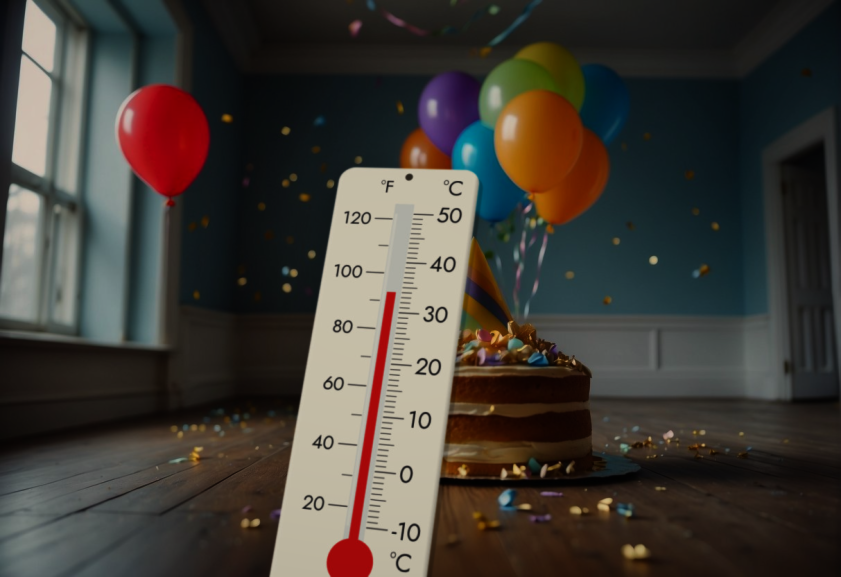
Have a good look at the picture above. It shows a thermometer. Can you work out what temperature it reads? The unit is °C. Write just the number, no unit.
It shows 34
